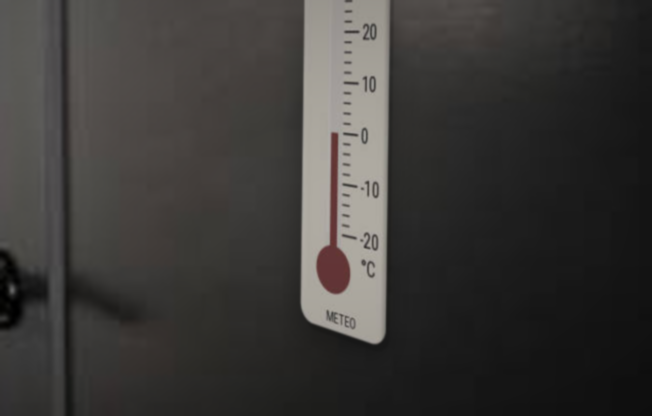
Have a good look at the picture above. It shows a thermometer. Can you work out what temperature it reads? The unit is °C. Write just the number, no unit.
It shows 0
